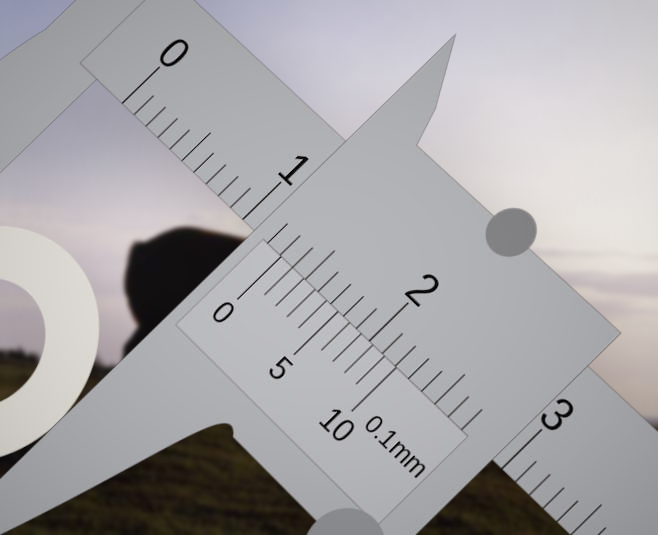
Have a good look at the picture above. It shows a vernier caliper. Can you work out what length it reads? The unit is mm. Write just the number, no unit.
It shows 13.1
